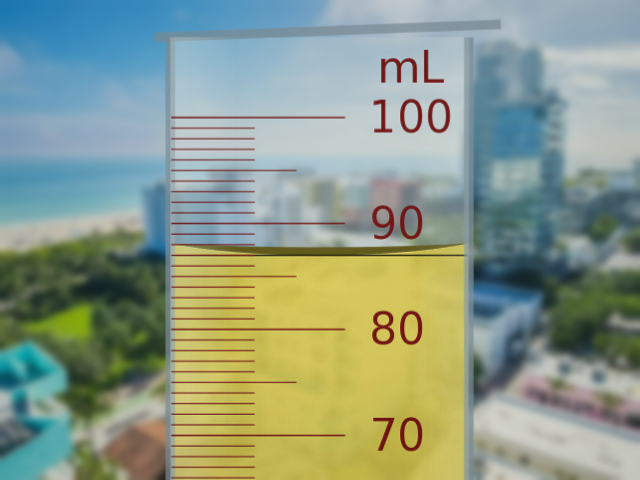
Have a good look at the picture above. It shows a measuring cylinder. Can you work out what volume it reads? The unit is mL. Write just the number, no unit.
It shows 87
